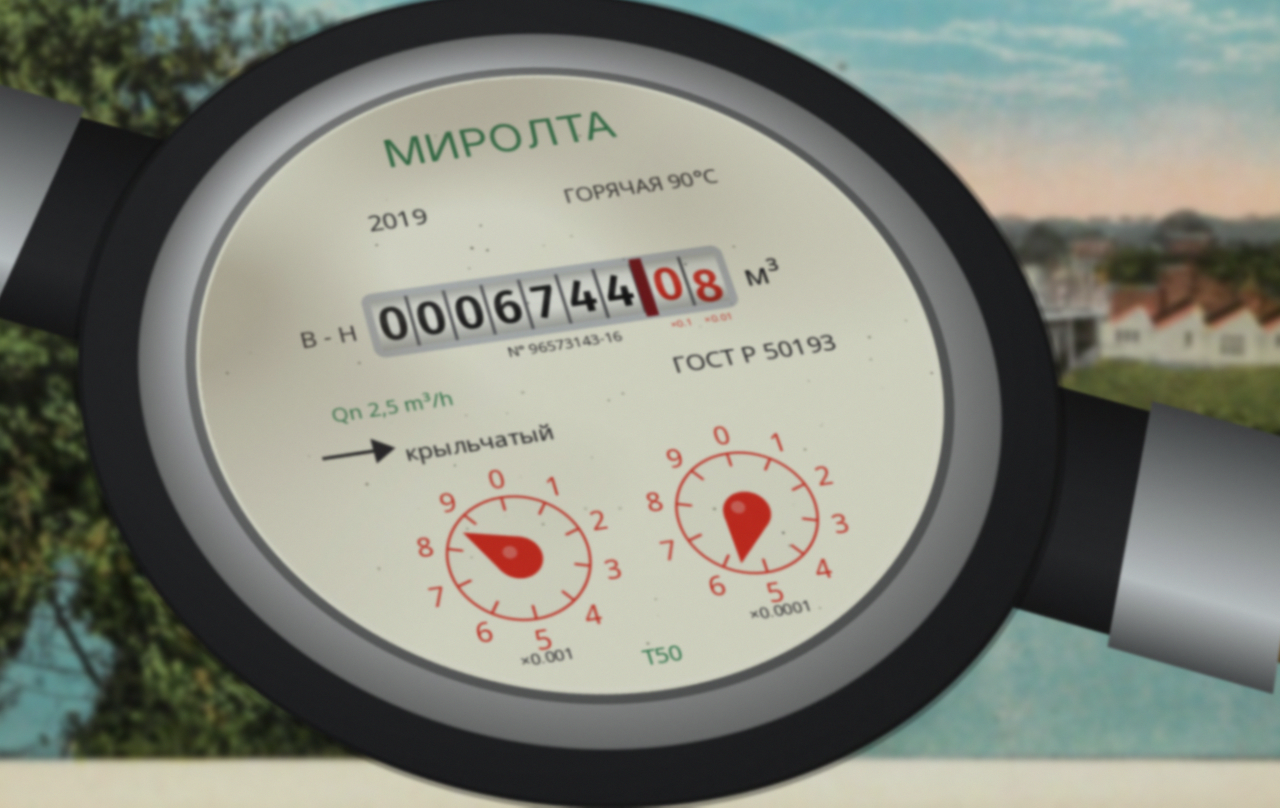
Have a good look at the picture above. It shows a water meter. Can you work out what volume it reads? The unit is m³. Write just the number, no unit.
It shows 6744.0785
